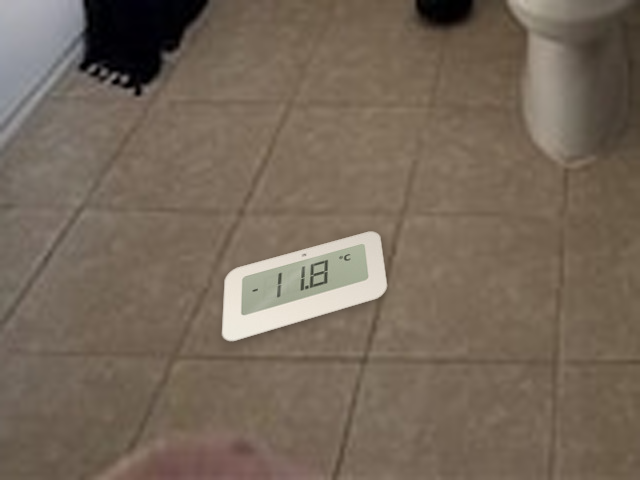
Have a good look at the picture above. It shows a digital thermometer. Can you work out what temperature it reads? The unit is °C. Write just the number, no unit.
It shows -11.8
